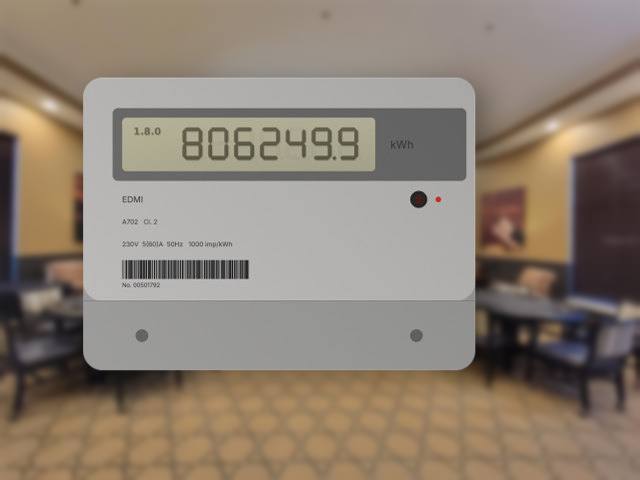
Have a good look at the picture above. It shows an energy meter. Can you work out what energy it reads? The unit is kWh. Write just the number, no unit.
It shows 806249.9
